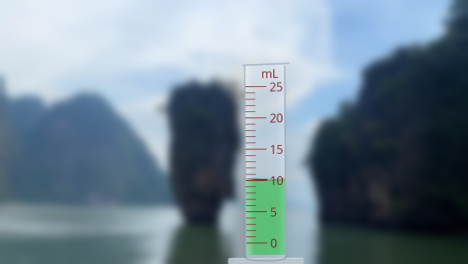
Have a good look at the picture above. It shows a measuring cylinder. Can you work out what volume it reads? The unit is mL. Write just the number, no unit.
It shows 10
